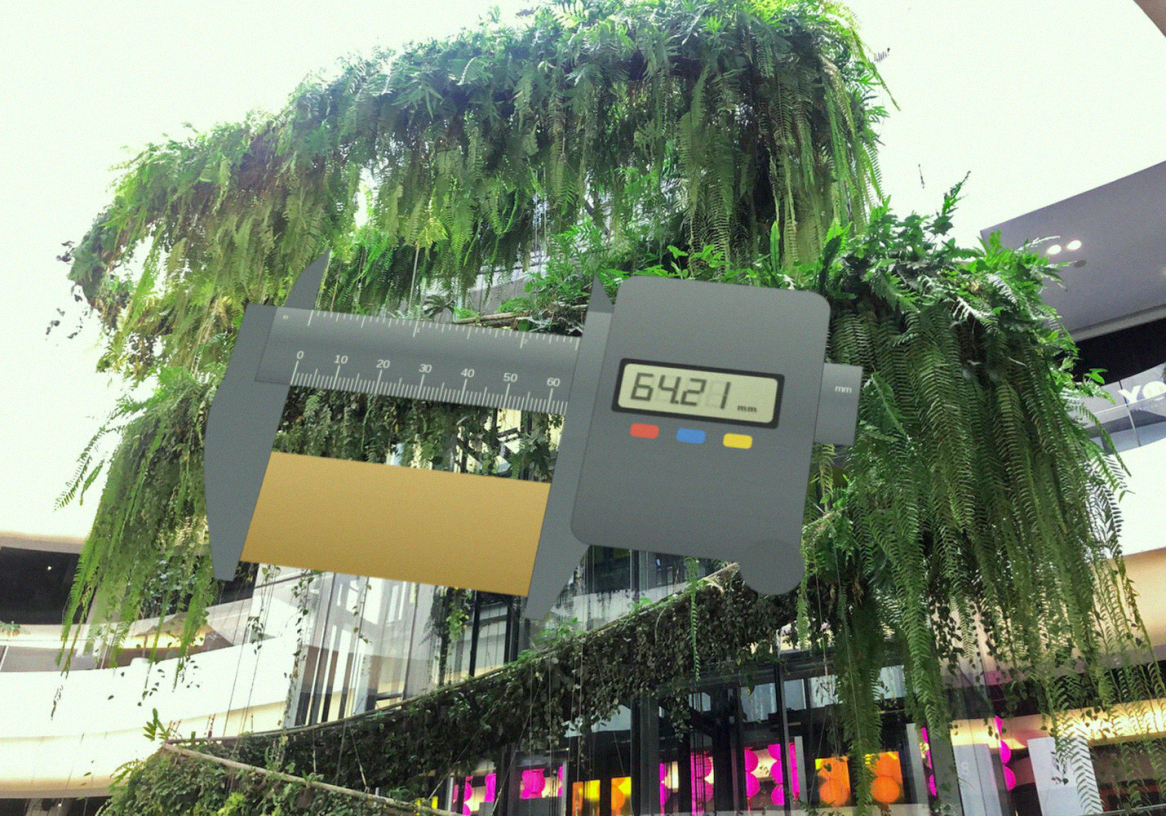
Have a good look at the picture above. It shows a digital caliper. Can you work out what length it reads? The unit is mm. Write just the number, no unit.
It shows 64.21
